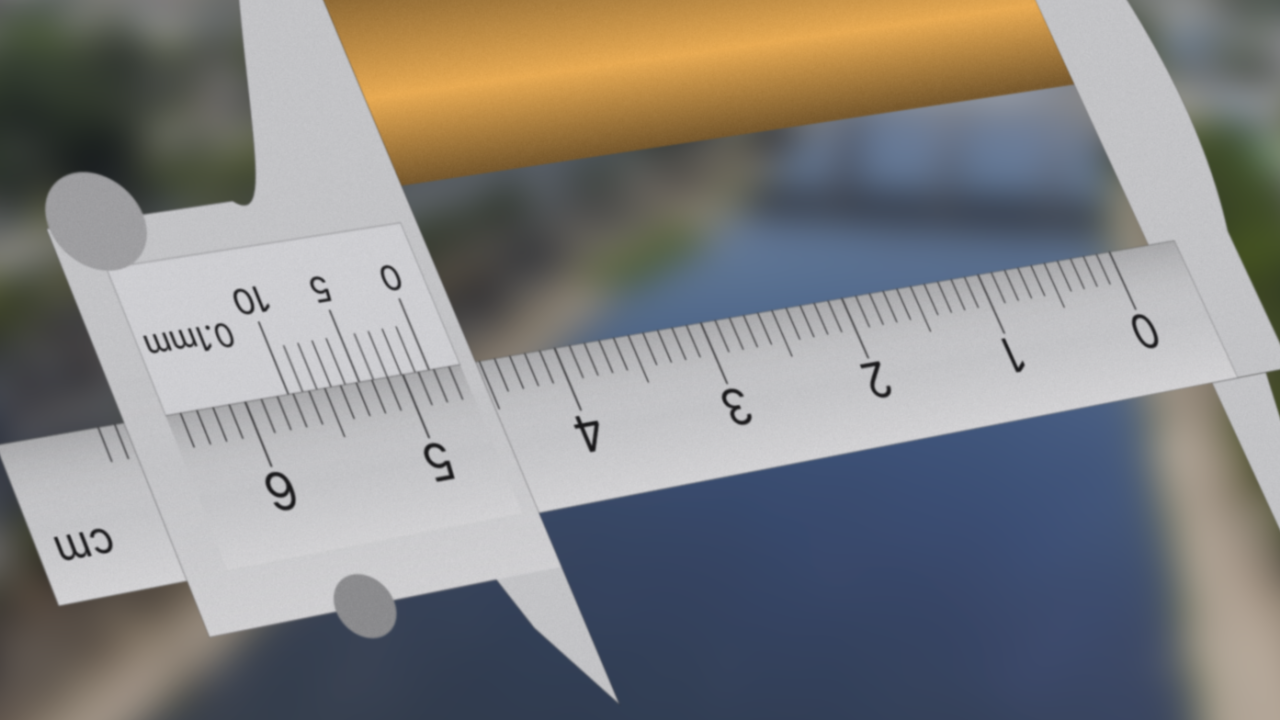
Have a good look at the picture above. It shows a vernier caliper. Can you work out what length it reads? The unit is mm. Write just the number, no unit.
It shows 48.3
